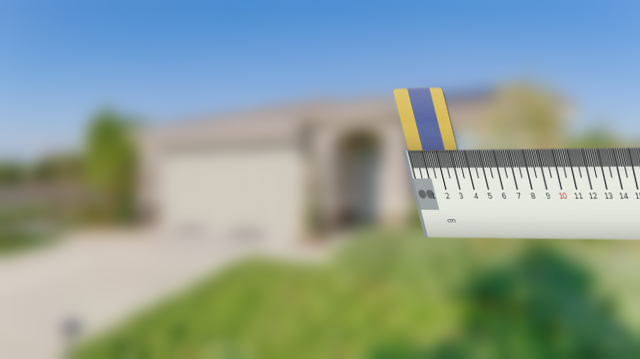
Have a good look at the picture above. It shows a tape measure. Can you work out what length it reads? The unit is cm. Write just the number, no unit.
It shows 3.5
